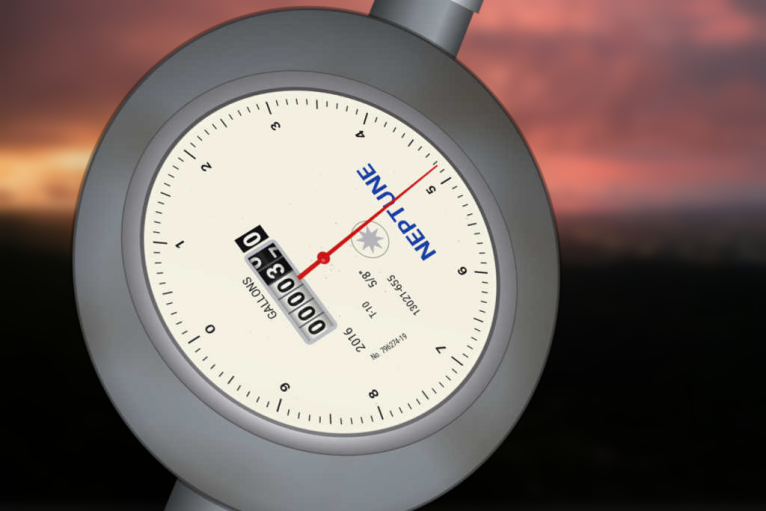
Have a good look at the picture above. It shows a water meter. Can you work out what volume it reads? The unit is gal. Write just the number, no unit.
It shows 364.8
